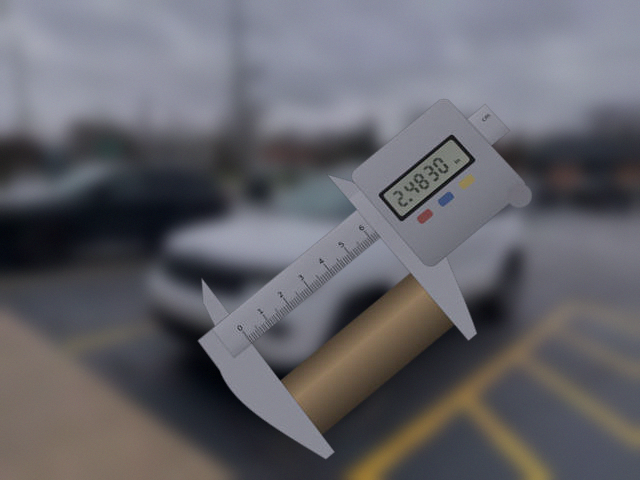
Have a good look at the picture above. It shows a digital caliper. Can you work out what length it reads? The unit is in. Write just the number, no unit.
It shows 2.4830
